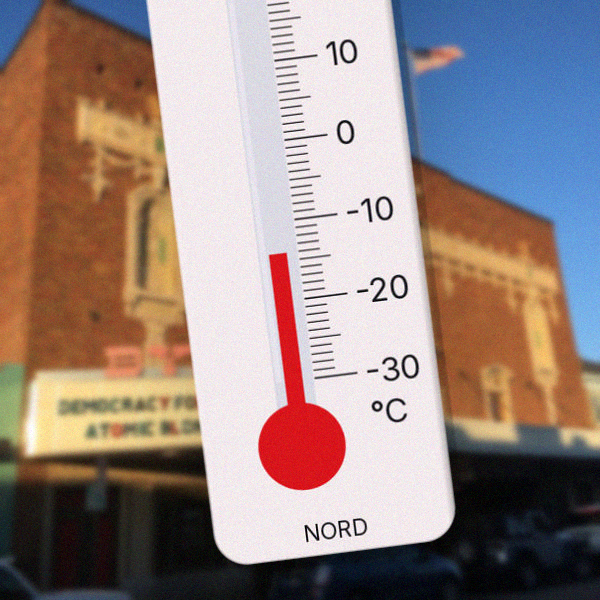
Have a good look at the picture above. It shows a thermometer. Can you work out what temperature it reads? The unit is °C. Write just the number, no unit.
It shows -14
